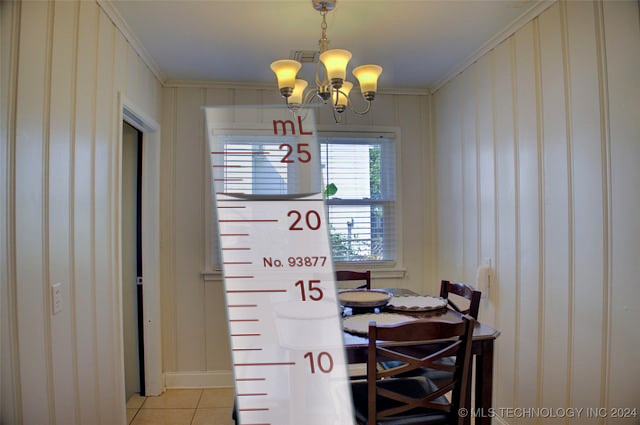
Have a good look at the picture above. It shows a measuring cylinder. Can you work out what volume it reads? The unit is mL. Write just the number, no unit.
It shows 21.5
